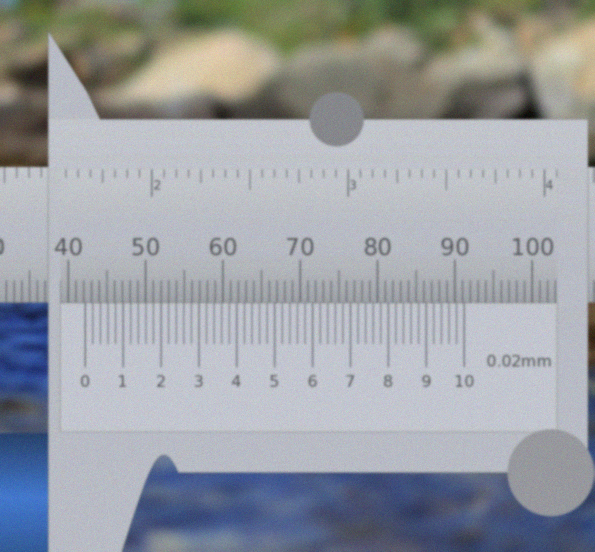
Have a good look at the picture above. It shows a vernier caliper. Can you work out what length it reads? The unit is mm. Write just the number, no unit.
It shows 42.2
